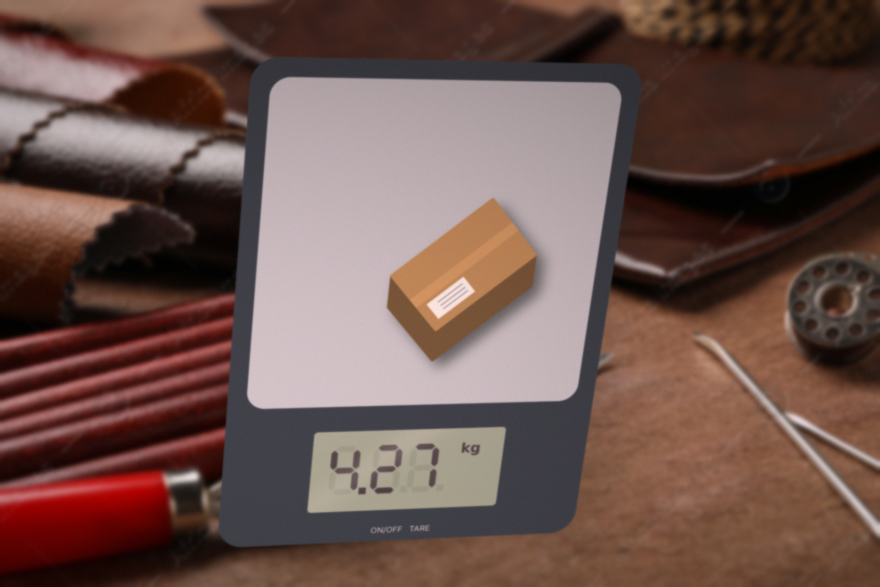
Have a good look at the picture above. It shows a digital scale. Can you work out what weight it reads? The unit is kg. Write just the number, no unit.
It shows 4.27
